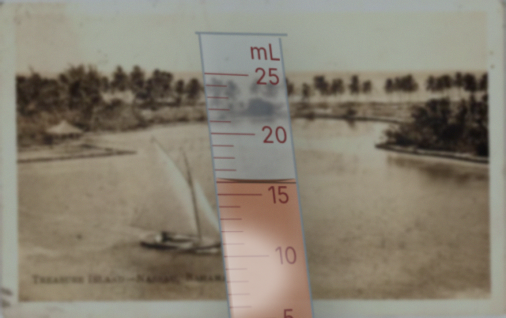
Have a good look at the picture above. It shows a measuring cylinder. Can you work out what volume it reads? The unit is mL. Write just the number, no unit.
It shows 16
